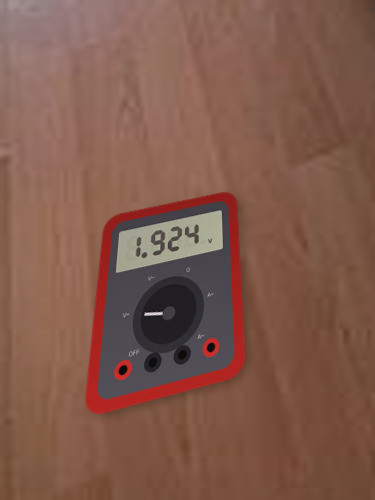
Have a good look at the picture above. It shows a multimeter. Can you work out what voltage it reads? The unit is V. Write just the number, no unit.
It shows 1.924
